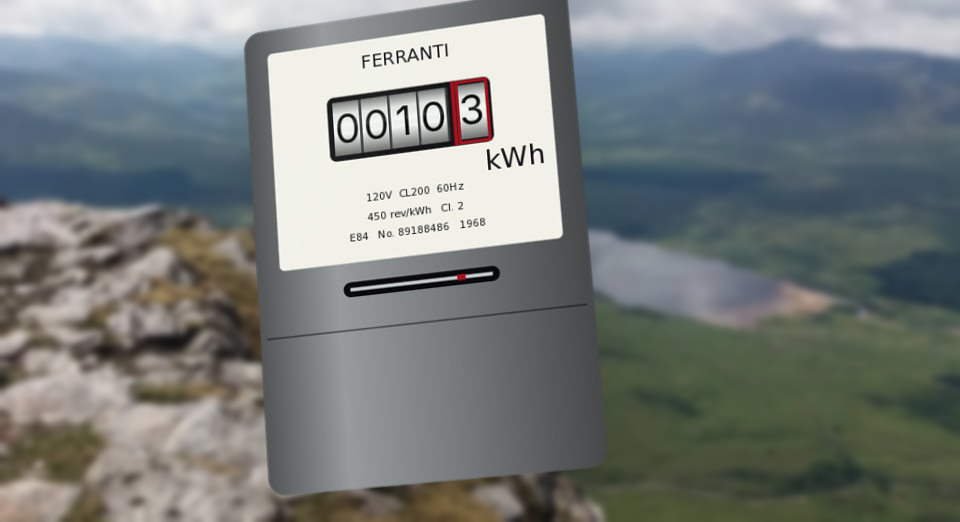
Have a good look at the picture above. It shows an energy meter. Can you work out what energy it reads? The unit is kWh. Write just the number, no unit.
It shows 10.3
